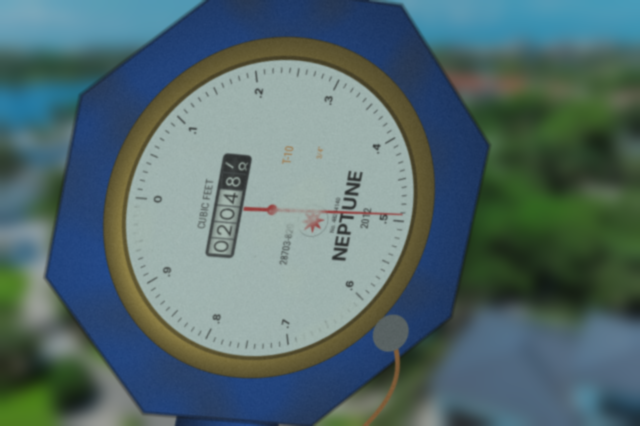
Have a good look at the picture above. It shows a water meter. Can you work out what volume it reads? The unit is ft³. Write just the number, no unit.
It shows 20487.49
